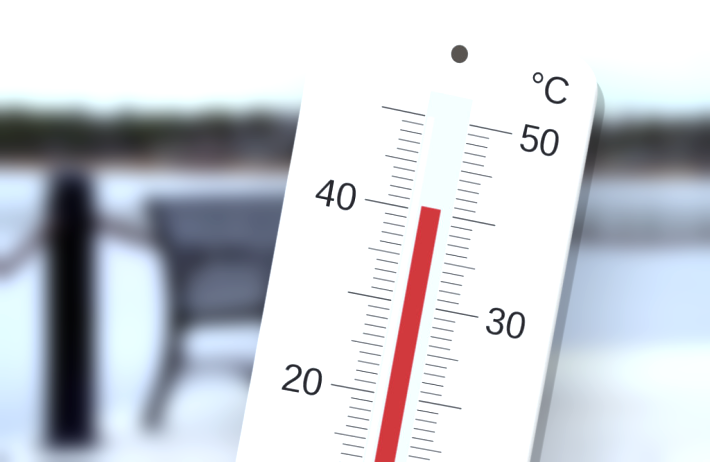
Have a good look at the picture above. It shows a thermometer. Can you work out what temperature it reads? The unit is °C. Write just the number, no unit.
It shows 40.5
